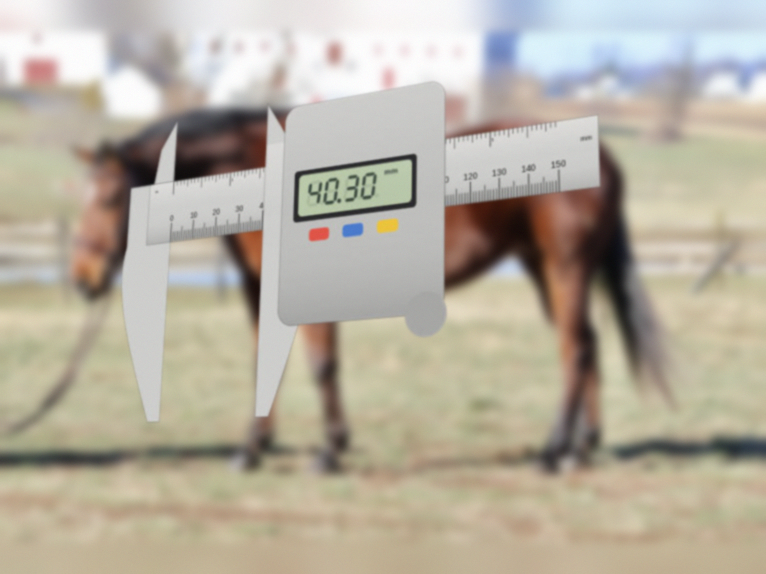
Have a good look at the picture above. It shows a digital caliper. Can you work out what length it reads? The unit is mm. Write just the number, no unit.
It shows 40.30
